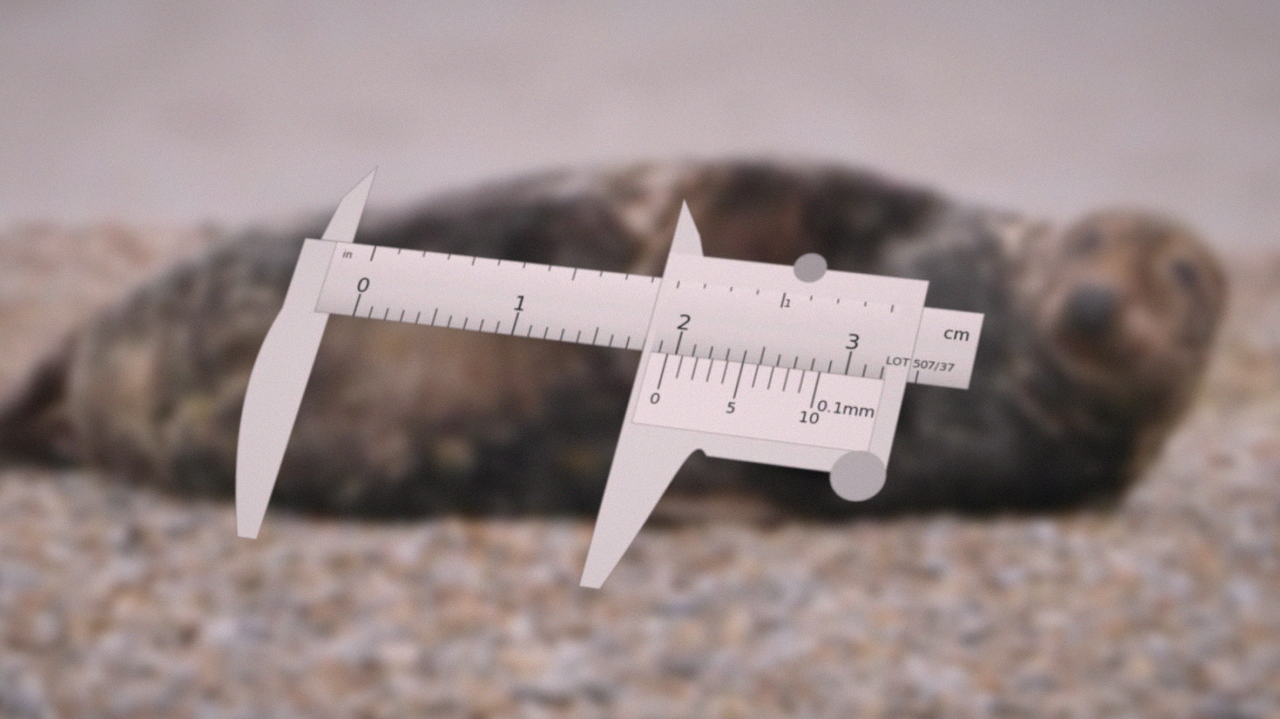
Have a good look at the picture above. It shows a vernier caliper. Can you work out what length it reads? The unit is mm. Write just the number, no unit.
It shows 19.5
